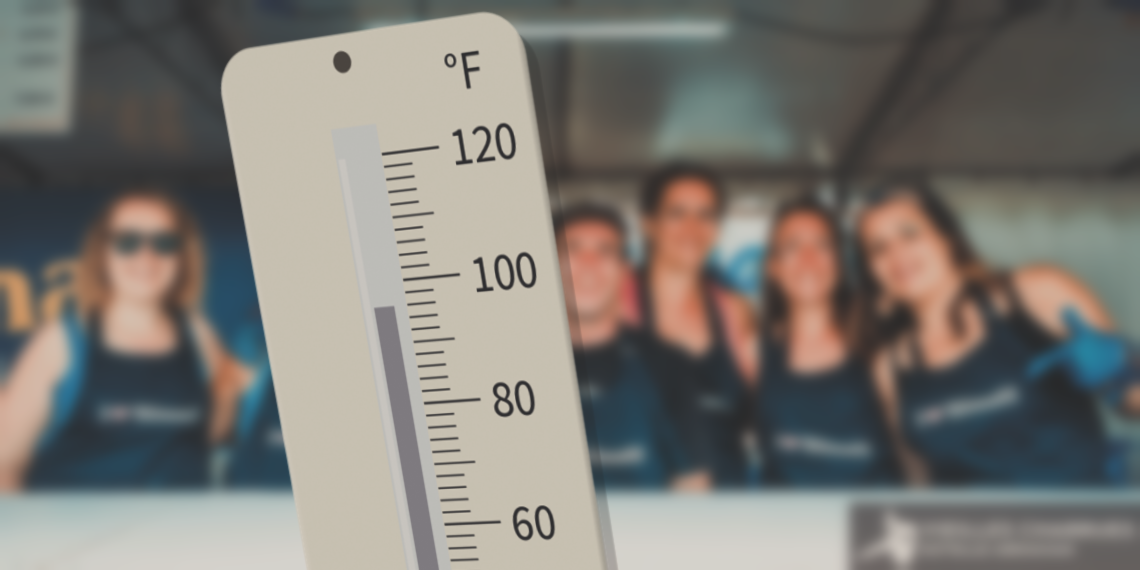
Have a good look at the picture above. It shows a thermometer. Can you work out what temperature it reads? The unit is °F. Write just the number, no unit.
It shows 96
